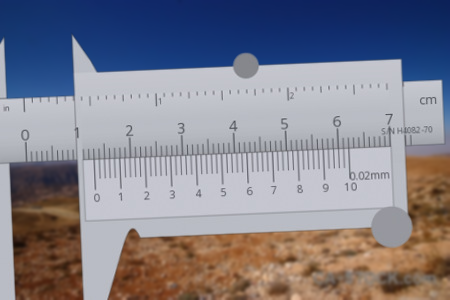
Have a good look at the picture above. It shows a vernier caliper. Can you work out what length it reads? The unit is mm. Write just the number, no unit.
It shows 13.0
